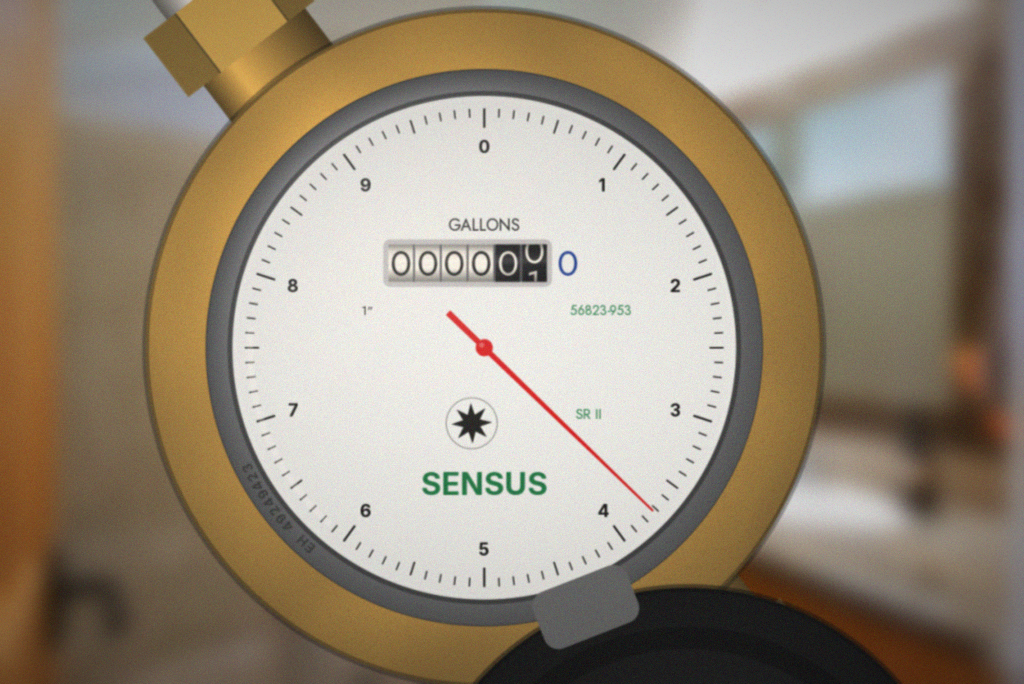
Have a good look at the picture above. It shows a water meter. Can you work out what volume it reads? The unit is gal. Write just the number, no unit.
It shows 3.7
